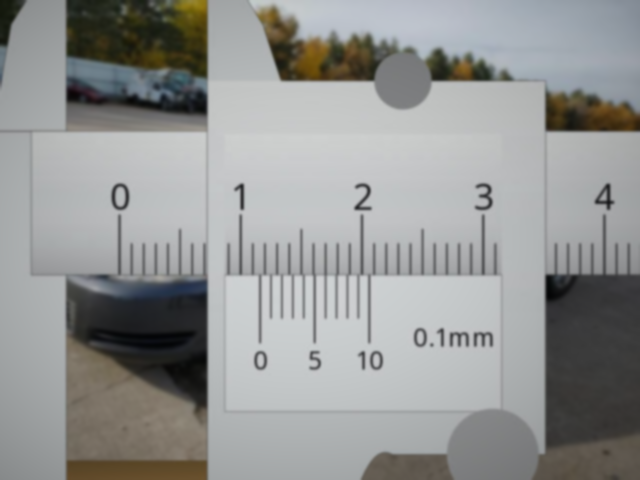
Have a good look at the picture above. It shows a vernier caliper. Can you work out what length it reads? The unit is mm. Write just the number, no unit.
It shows 11.6
